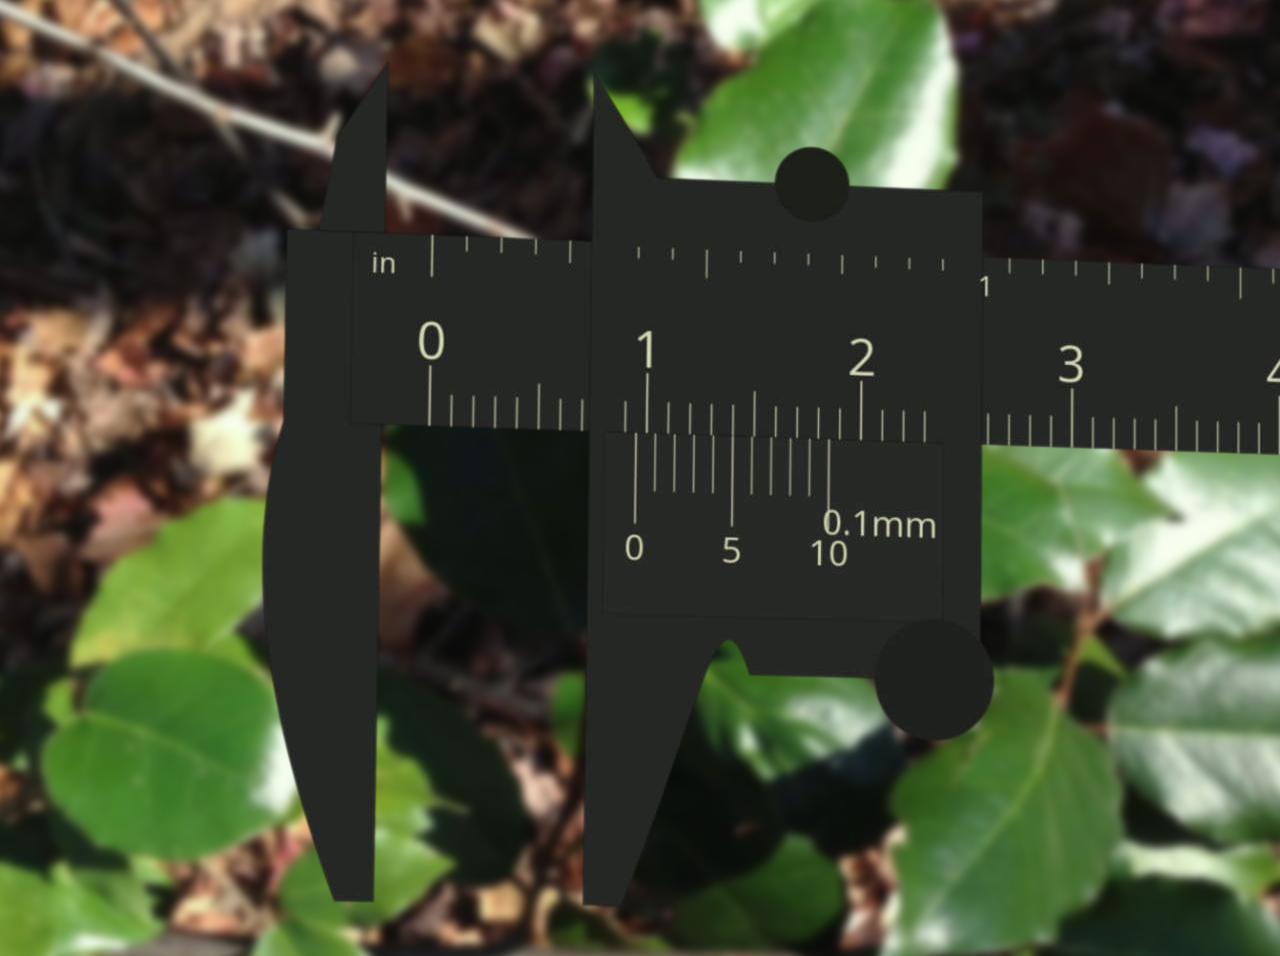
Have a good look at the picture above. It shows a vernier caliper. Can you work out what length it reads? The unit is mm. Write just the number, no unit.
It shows 9.5
